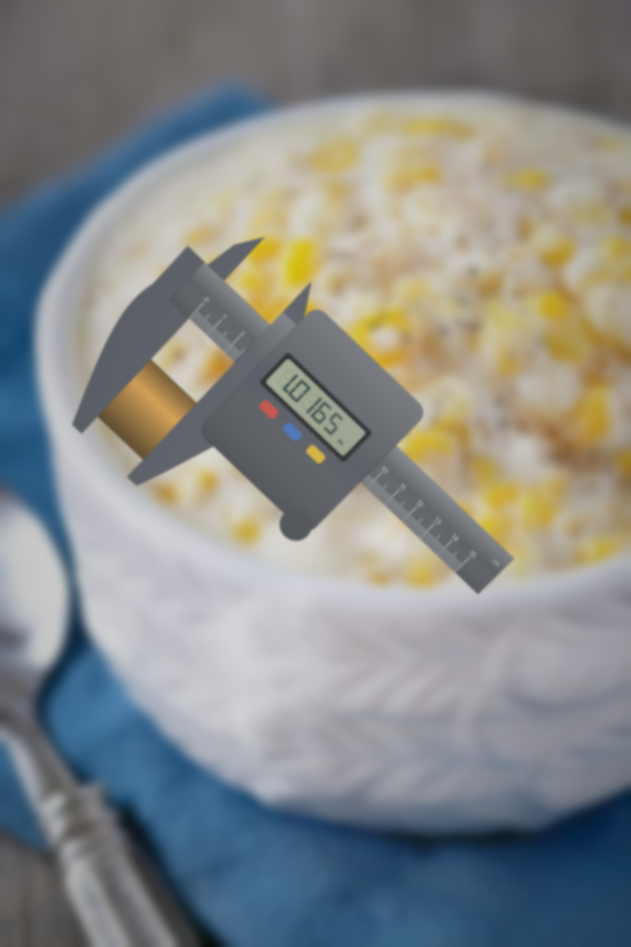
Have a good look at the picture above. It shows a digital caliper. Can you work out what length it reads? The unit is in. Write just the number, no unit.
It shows 1.0165
